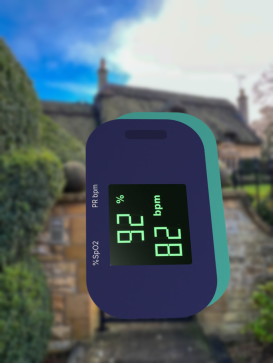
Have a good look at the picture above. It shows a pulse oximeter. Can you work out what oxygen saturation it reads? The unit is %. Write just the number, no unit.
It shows 92
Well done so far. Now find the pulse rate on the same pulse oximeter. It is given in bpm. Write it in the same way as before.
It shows 82
